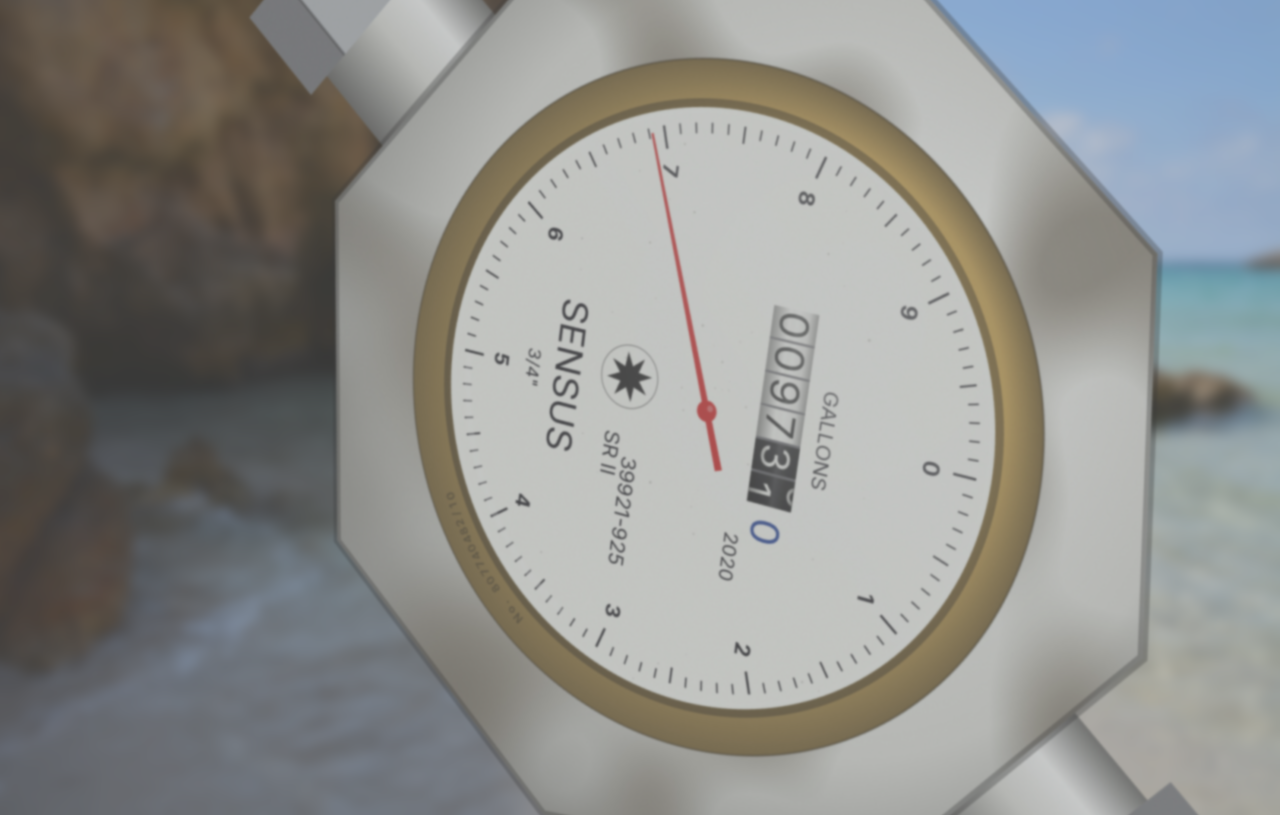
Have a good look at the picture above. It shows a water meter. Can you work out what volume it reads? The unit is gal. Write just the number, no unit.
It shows 97306.9
